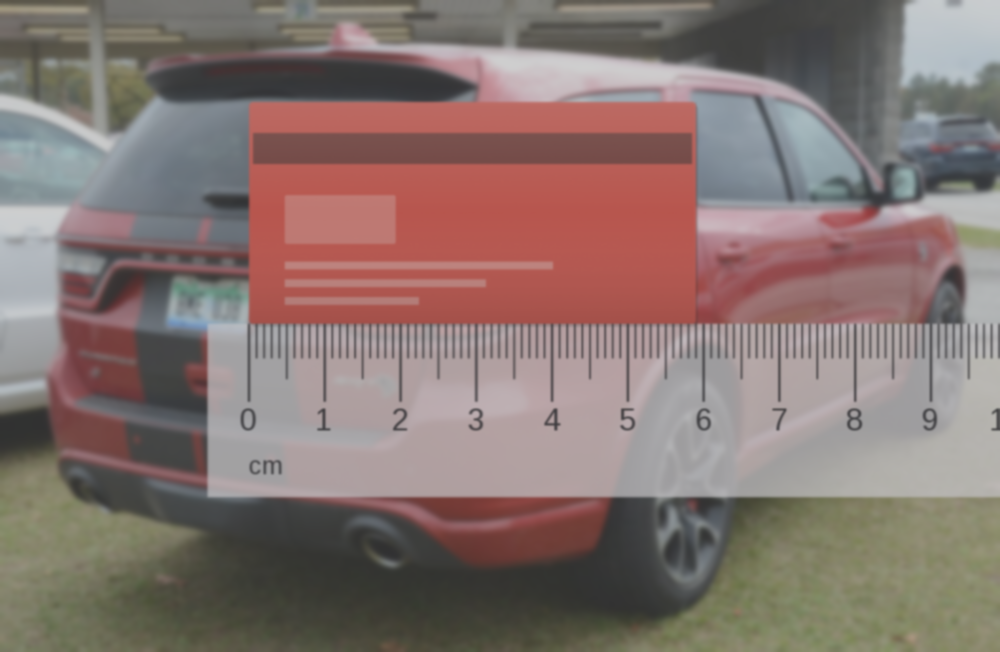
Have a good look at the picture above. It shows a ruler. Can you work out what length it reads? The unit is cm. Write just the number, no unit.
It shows 5.9
